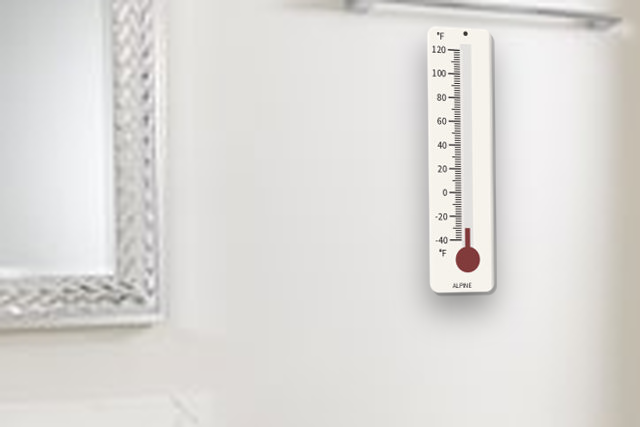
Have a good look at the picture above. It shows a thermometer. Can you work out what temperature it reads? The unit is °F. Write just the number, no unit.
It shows -30
